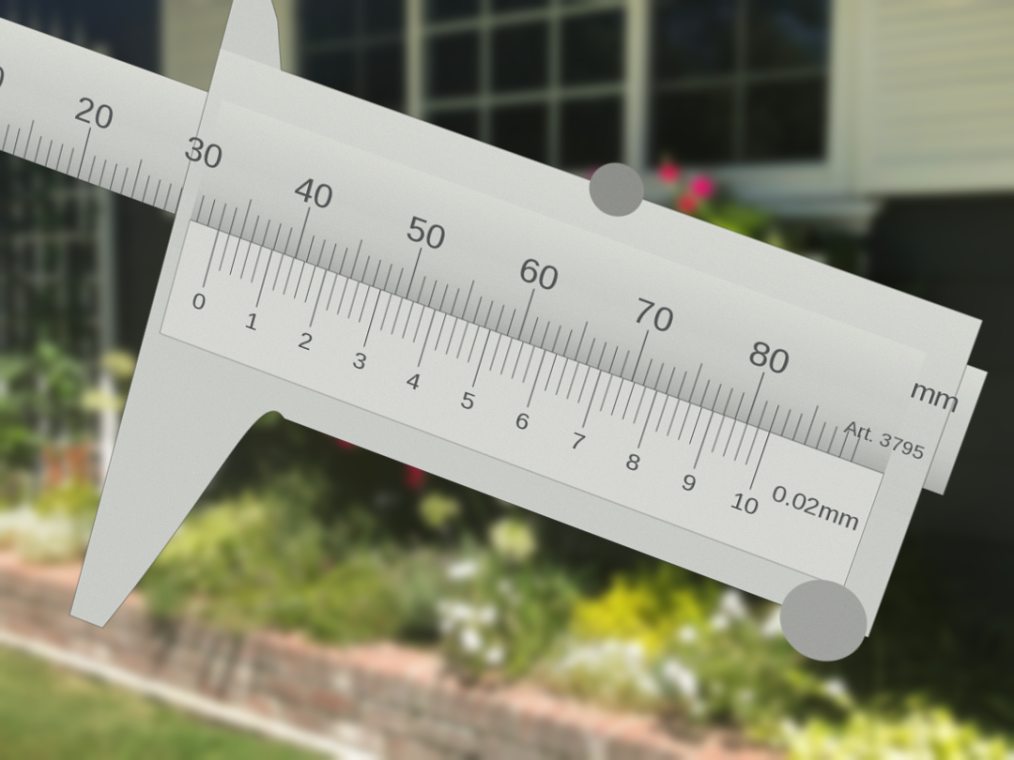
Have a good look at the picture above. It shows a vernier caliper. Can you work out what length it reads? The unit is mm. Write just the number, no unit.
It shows 33.0
